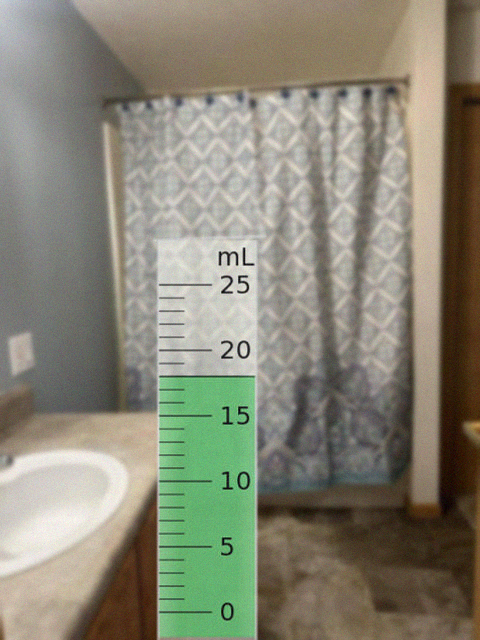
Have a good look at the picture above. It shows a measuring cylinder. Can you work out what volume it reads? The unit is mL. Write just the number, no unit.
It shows 18
